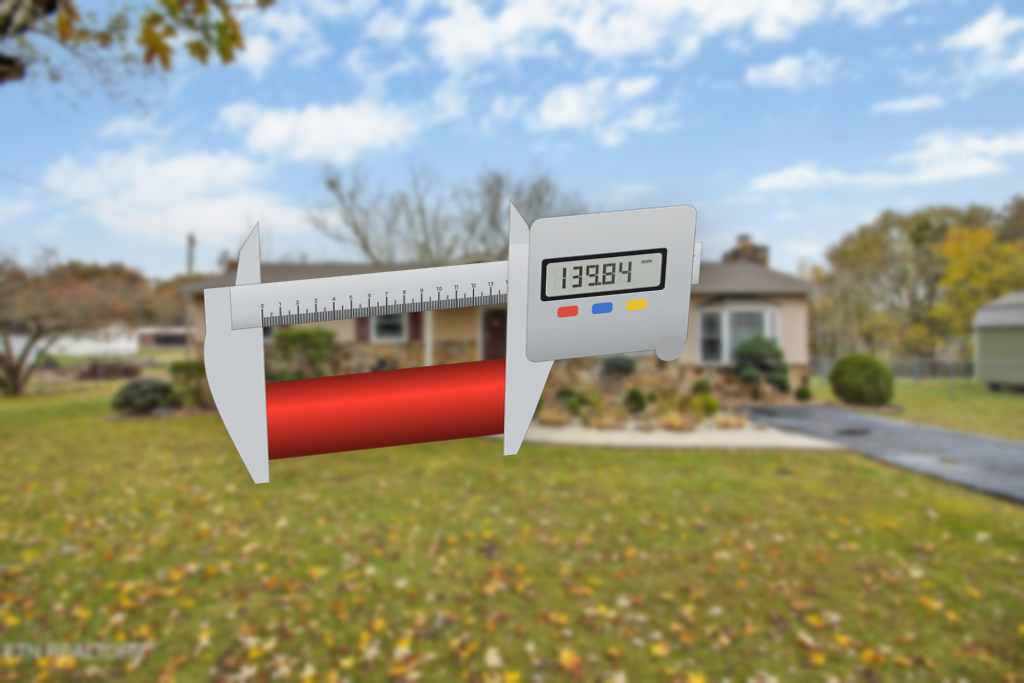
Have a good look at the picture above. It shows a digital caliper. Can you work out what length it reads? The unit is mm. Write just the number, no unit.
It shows 139.84
